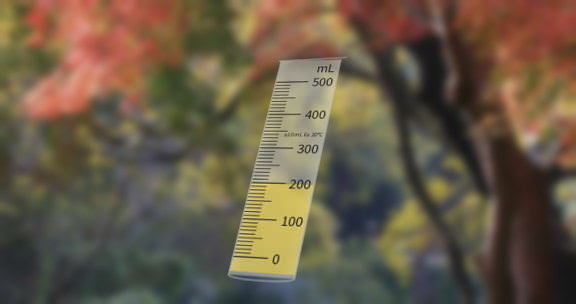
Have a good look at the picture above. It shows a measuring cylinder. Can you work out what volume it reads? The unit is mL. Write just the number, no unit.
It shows 200
